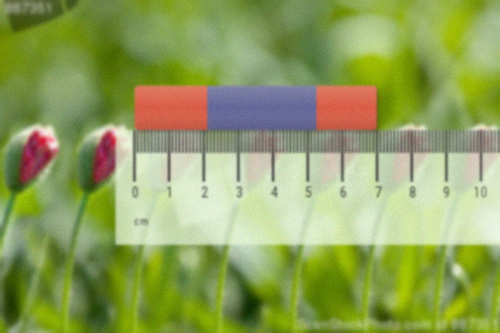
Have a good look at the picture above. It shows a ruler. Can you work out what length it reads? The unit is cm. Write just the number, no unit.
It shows 7
